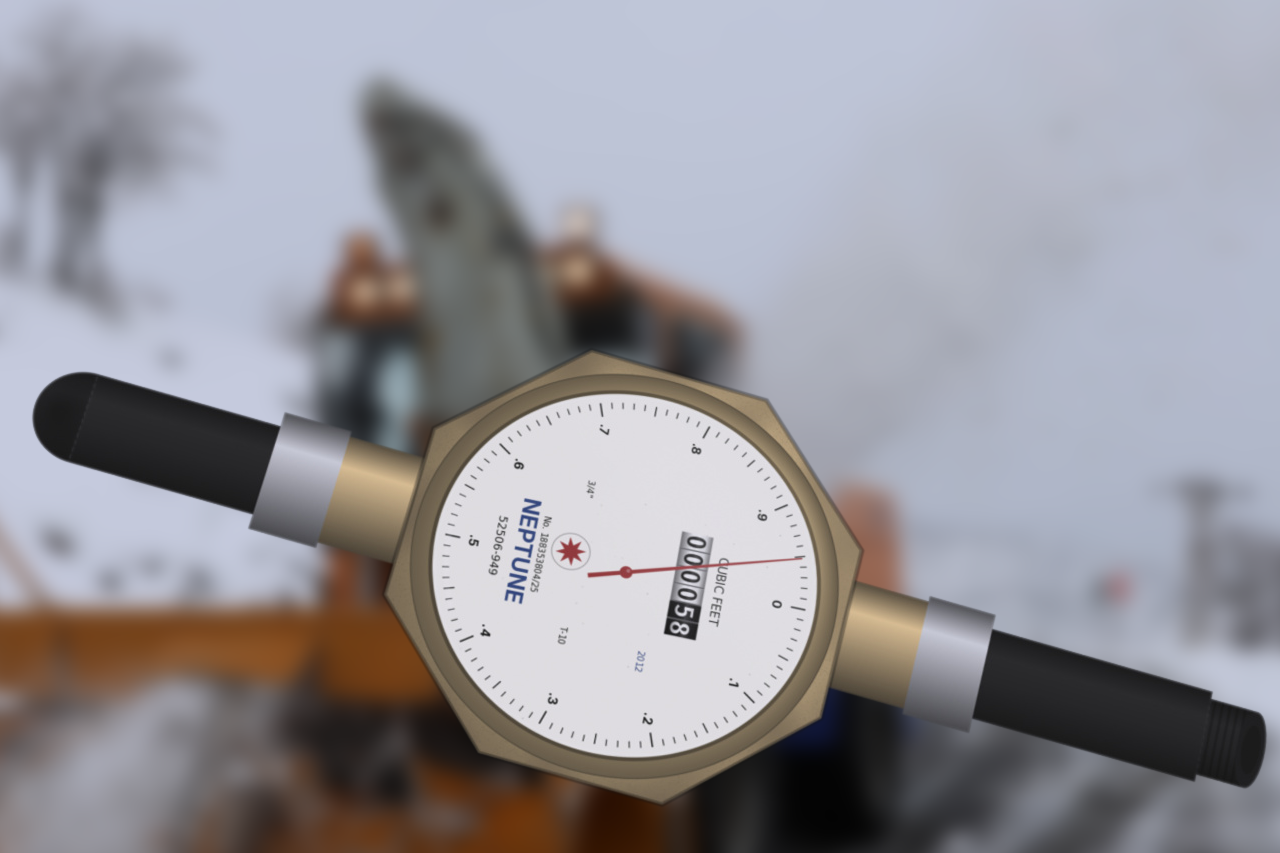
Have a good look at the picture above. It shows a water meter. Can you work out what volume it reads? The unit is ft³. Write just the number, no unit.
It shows 57.95
